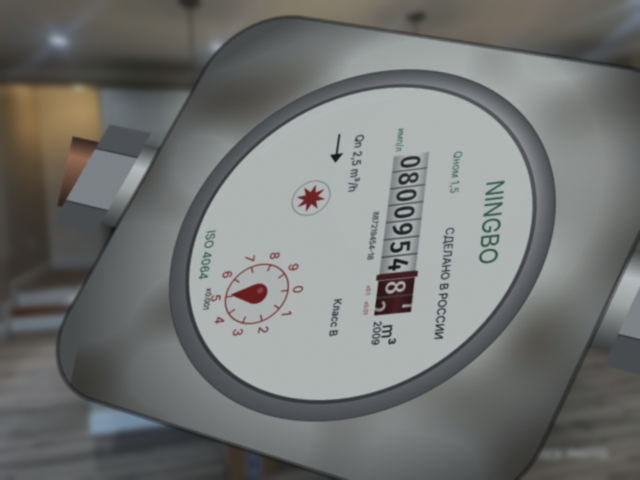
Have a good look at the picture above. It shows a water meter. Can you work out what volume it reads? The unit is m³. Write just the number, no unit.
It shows 800954.815
